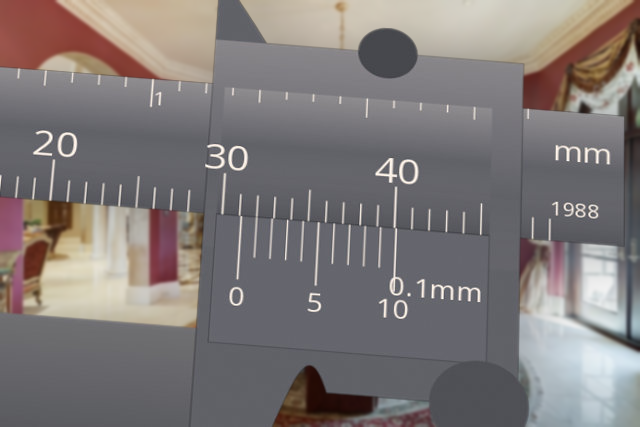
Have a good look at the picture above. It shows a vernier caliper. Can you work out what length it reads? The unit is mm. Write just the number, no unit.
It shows 31.1
